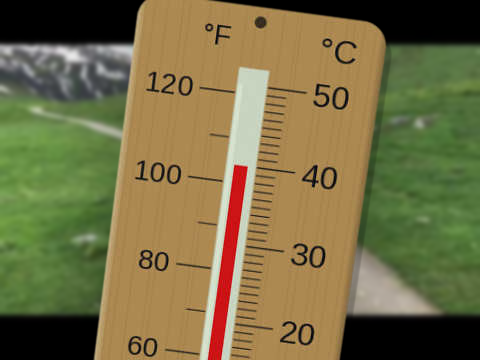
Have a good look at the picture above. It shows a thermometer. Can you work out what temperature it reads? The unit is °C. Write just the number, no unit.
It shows 40
